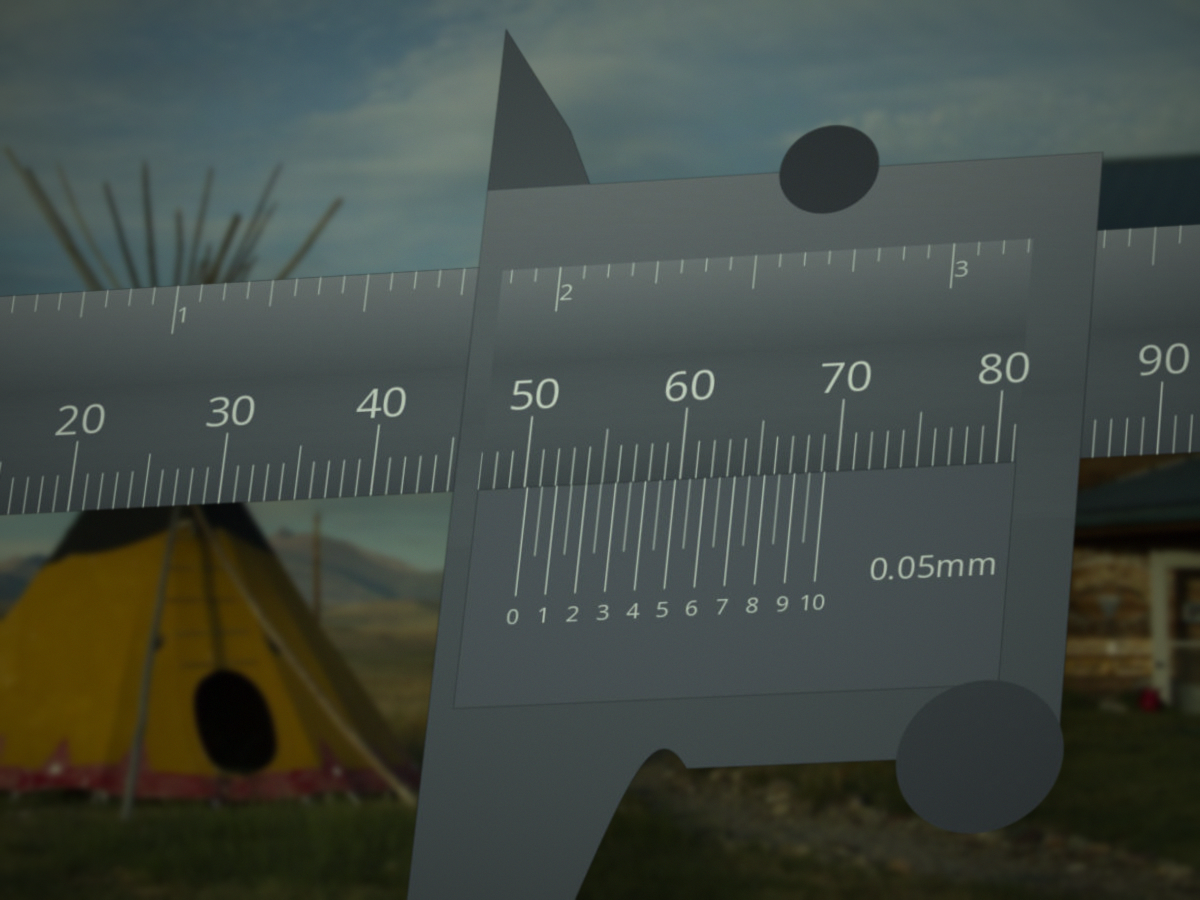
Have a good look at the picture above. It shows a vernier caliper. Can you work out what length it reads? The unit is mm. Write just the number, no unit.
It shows 50.2
